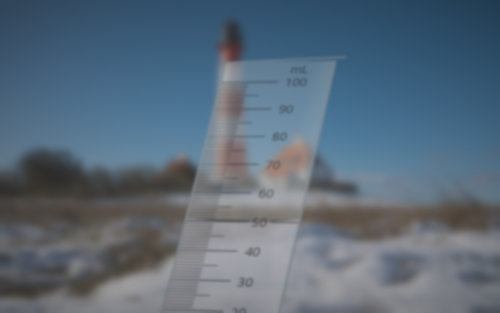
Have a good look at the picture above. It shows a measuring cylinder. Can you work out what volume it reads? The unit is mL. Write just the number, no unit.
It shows 50
